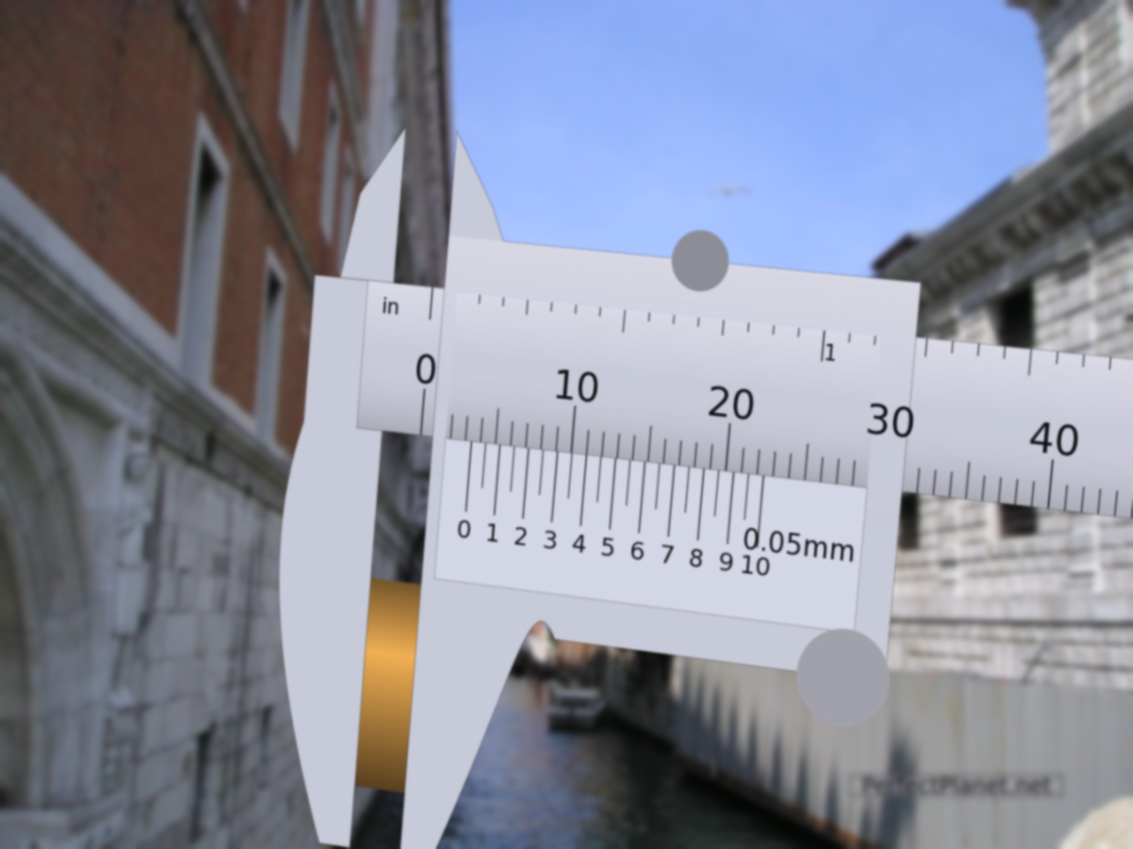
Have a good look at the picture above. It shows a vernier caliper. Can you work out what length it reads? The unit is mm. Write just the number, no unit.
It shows 3.4
